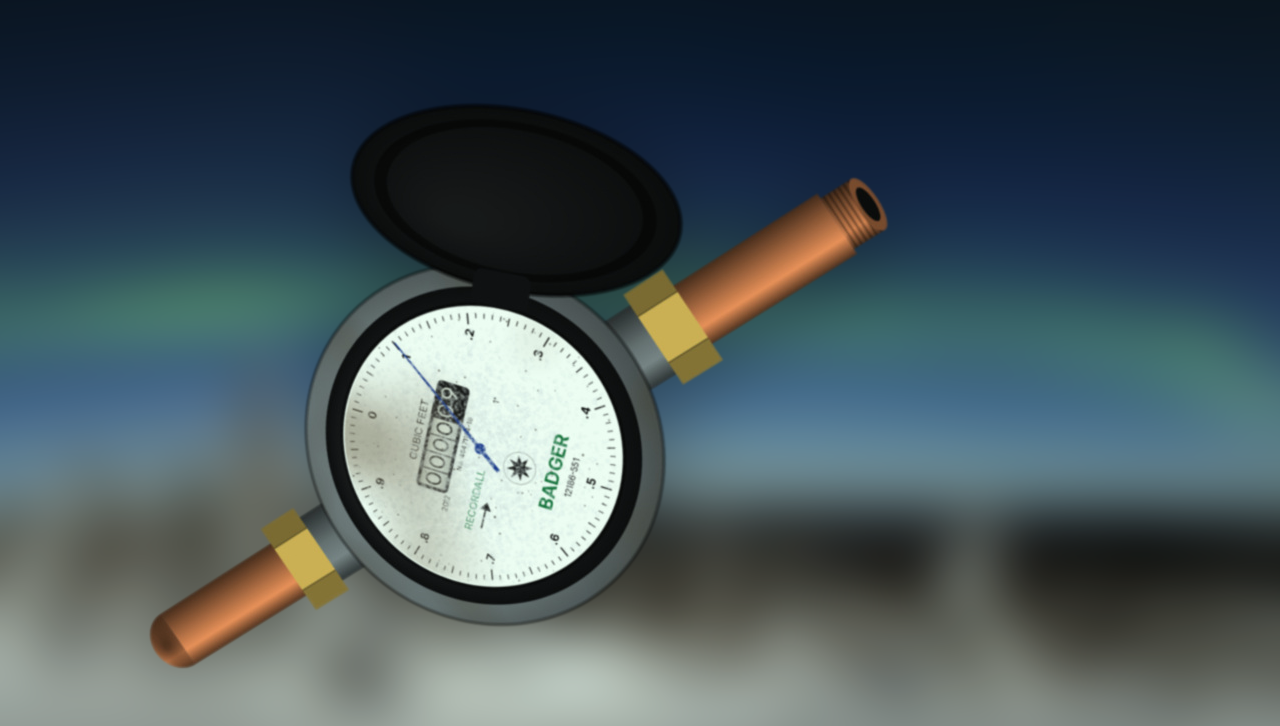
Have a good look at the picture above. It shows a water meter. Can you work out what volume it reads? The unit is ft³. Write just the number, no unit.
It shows 9.10
